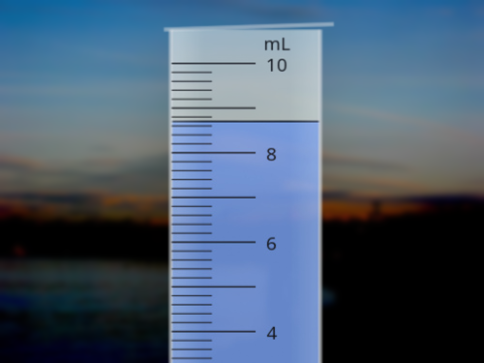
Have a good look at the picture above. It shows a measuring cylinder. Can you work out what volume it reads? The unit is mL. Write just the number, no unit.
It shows 8.7
